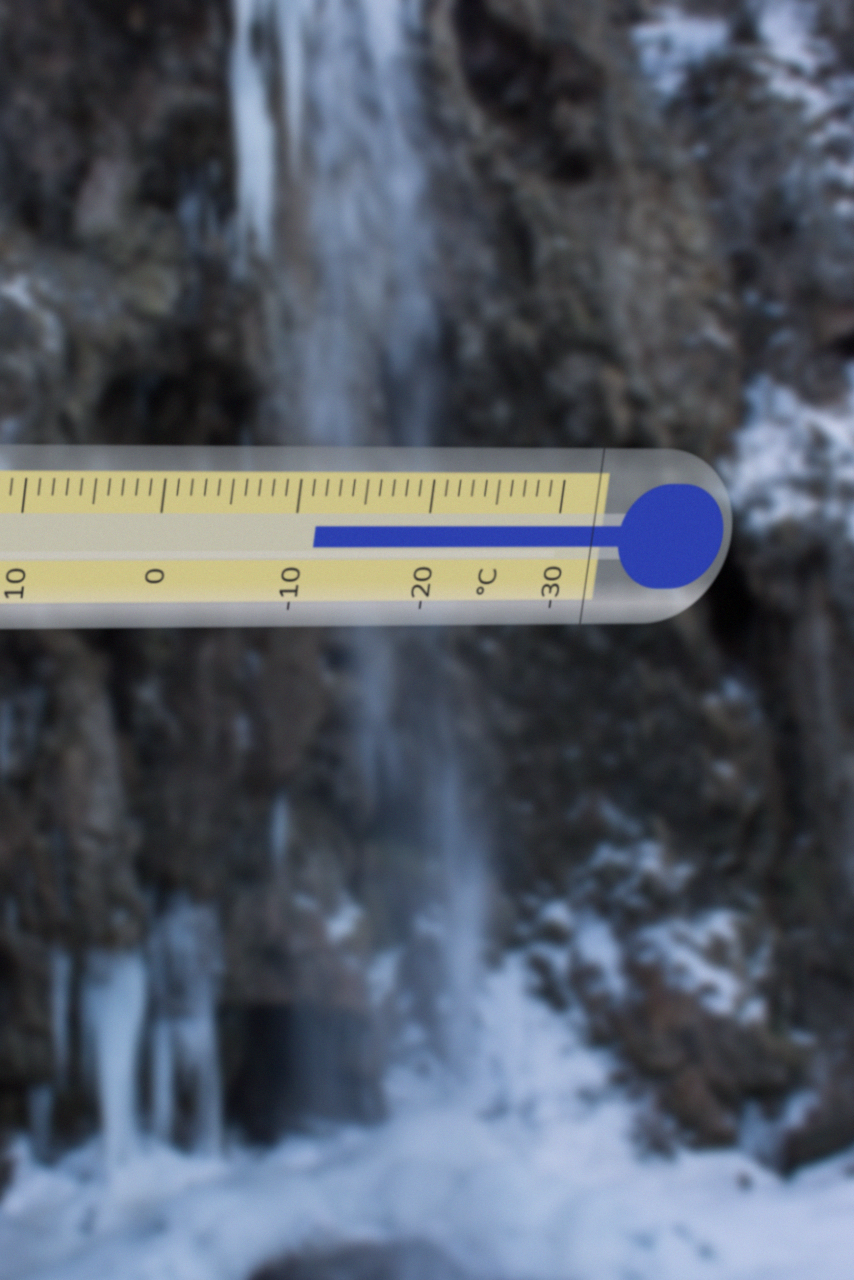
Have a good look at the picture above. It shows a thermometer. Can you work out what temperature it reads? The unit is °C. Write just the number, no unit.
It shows -11.5
